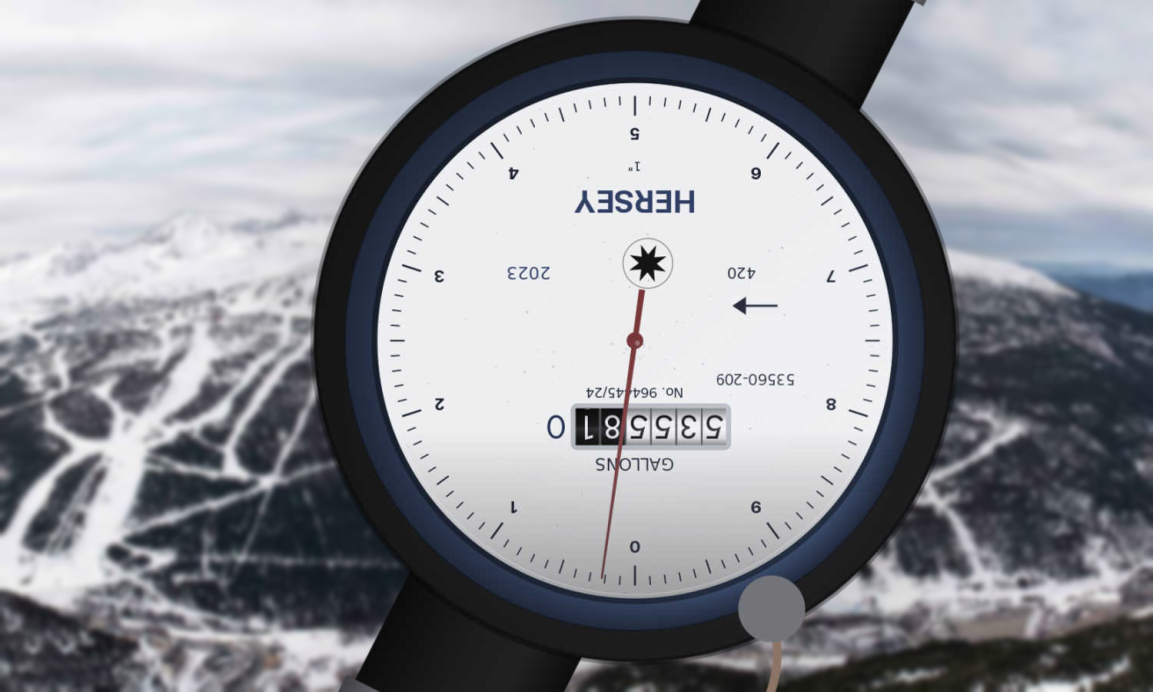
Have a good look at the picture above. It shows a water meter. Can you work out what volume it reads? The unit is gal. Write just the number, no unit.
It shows 5355810.2
